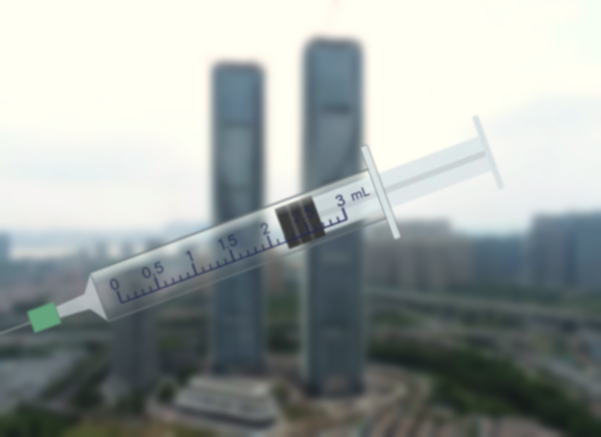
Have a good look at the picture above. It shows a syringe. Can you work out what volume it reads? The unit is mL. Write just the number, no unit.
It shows 2.2
